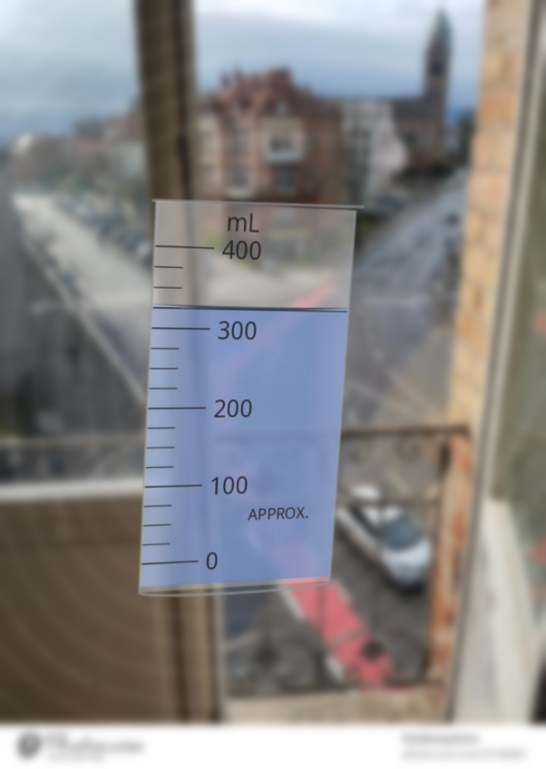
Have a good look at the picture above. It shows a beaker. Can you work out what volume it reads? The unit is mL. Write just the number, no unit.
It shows 325
